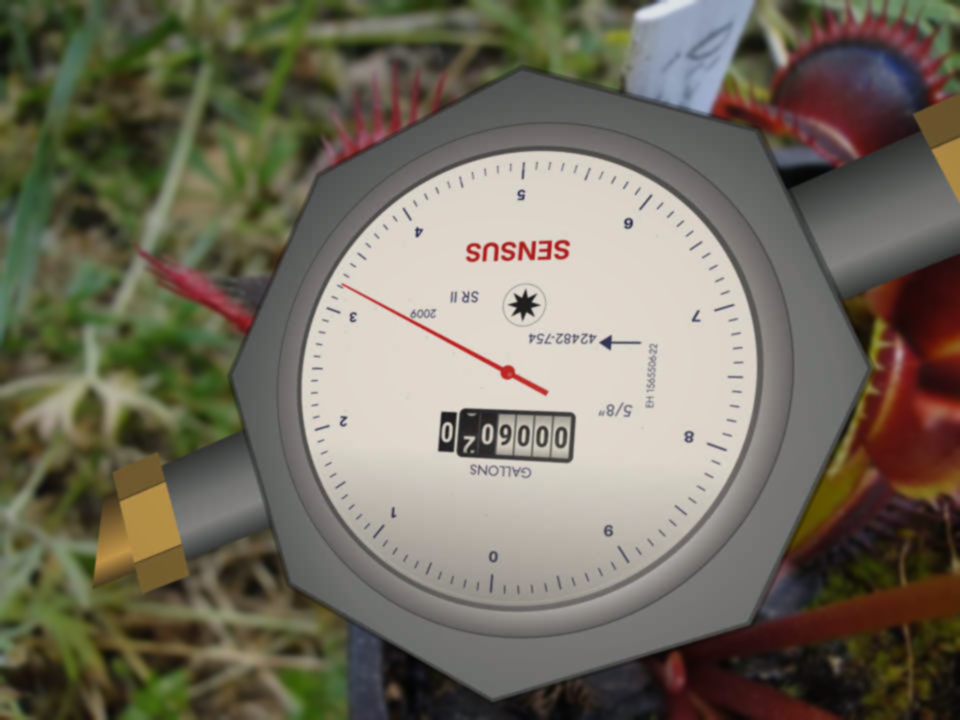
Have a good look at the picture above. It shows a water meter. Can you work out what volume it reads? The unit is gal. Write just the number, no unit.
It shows 6023.2
